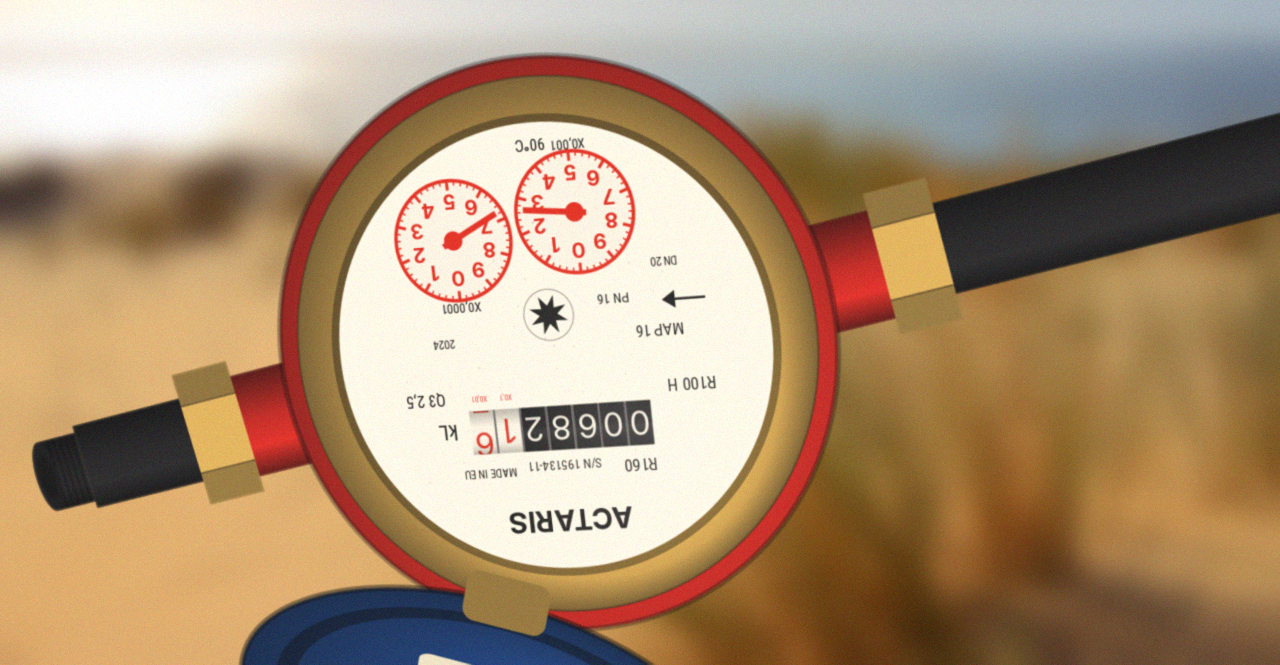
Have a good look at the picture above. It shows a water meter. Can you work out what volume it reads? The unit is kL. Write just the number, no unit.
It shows 682.1626
